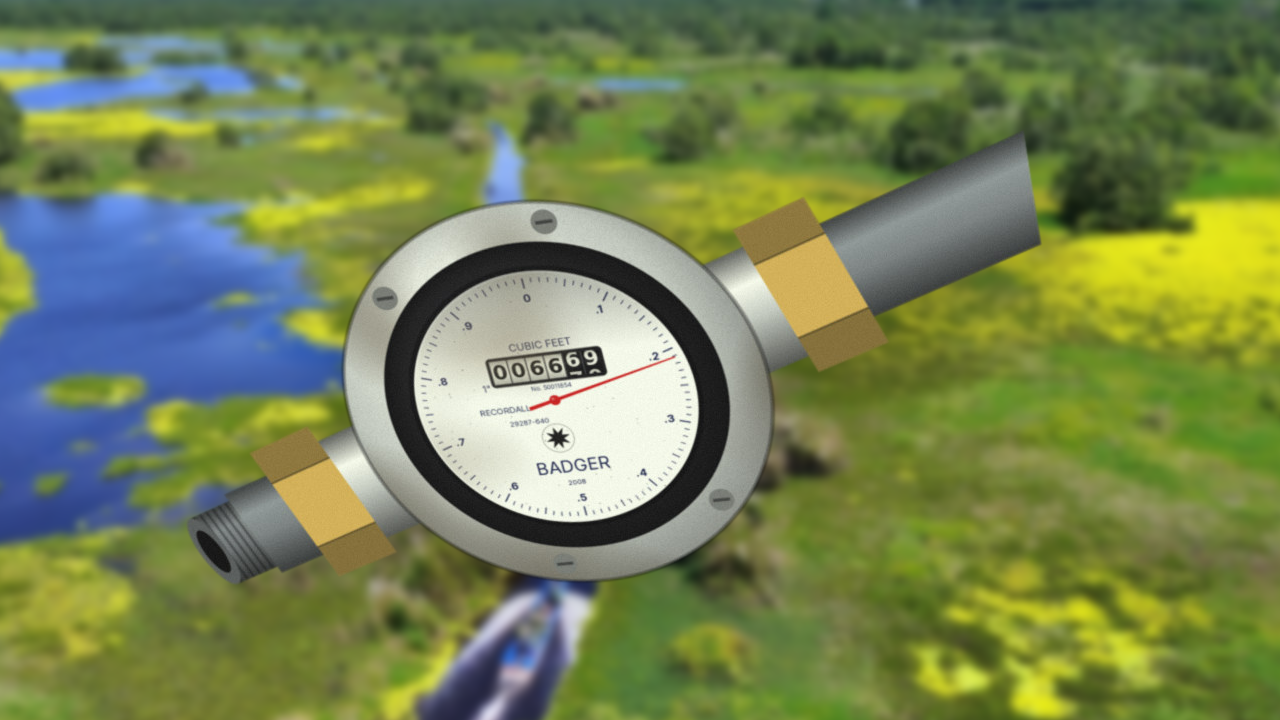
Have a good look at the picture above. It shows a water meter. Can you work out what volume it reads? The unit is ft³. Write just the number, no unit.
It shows 6669.21
